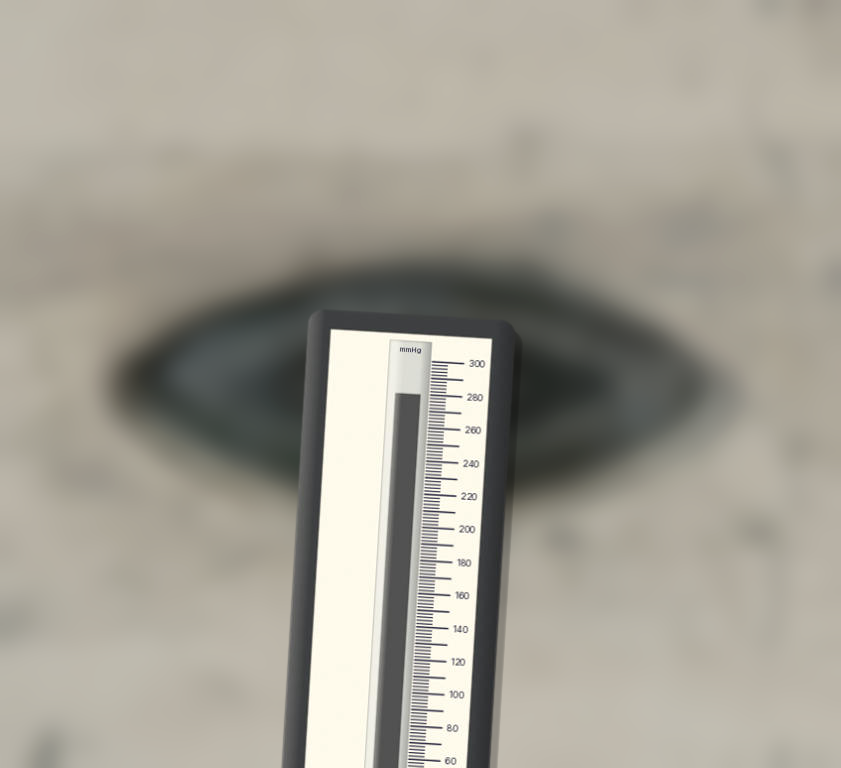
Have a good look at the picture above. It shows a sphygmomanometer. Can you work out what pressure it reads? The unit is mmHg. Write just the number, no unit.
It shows 280
